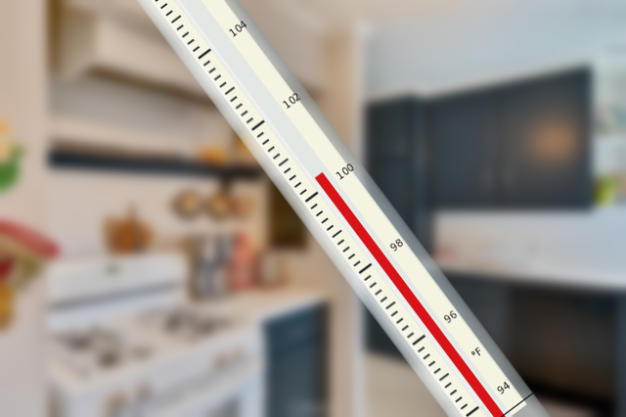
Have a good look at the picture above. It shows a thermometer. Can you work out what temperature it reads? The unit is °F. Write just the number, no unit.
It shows 100.3
